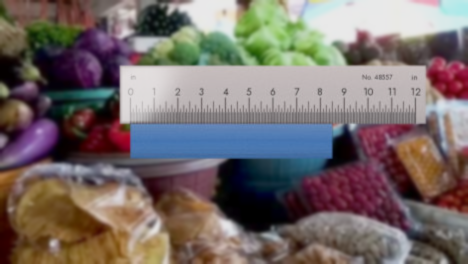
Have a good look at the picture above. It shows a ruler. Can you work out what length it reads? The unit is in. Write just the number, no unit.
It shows 8.5
